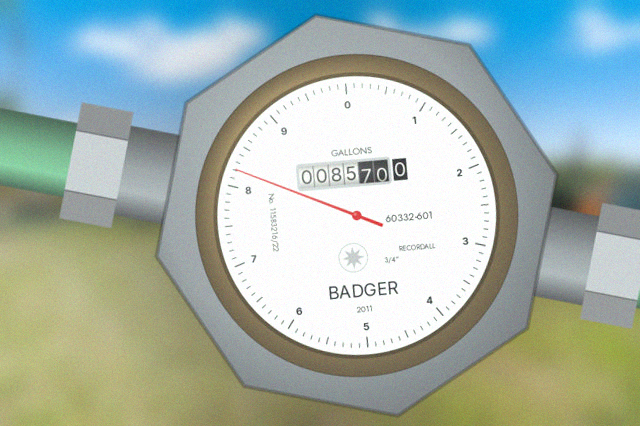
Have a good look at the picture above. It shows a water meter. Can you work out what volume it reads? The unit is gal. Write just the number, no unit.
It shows 85698.2
